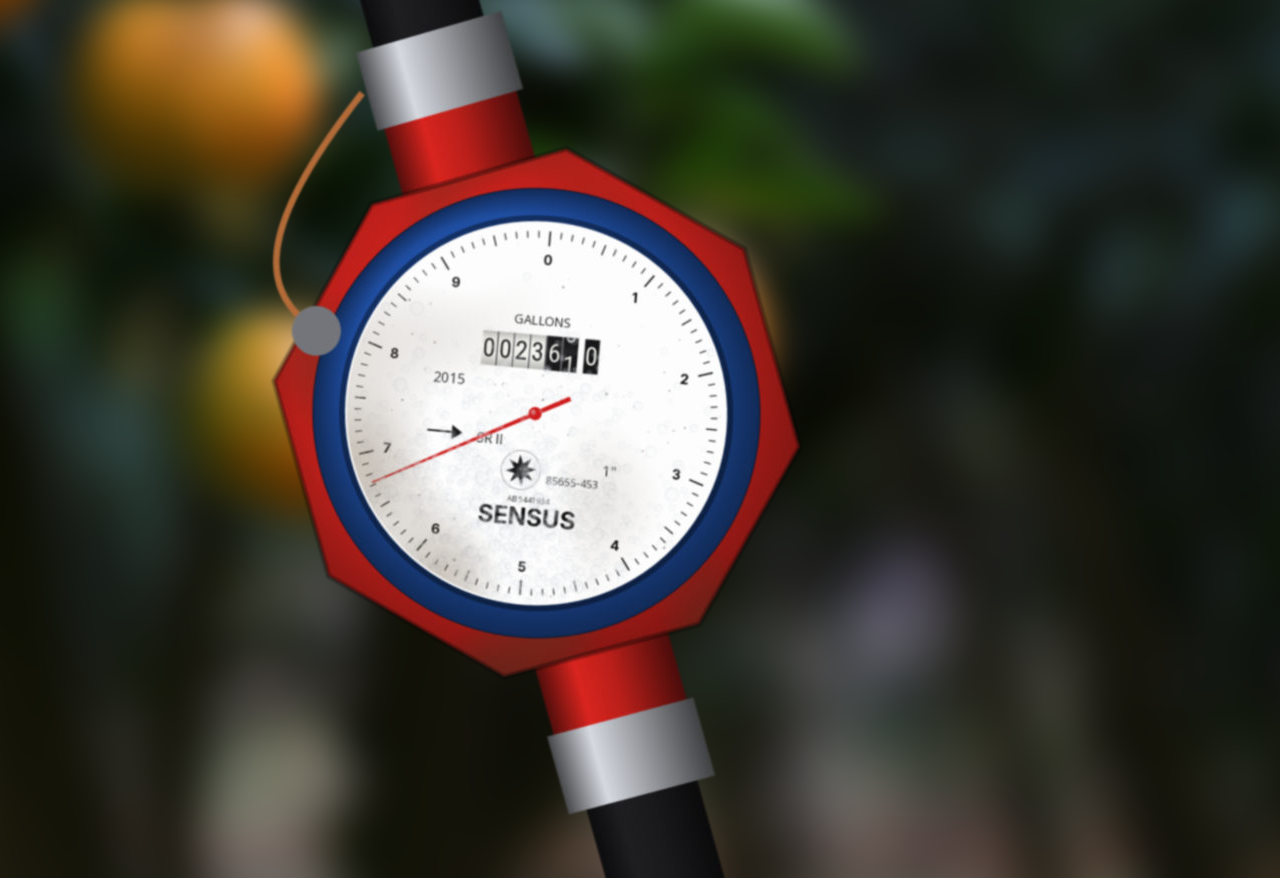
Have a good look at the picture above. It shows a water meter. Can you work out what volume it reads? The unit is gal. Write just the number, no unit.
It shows 23606.7
